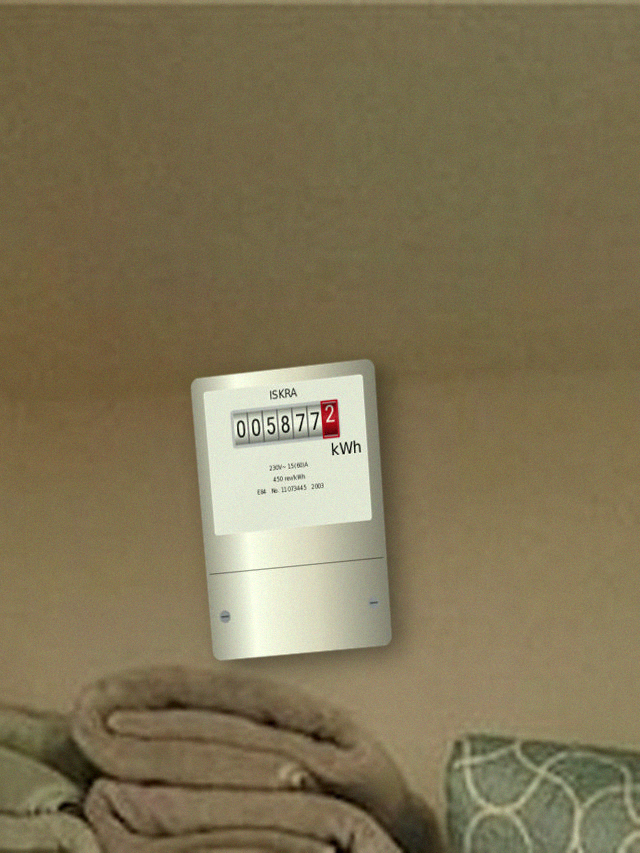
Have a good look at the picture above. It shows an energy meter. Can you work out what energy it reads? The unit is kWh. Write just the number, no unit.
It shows 5877.2
